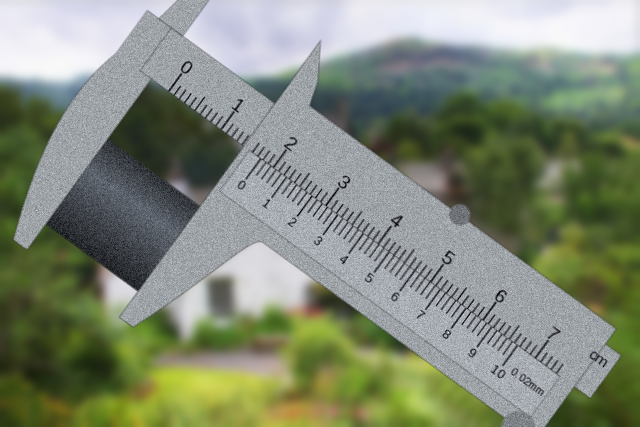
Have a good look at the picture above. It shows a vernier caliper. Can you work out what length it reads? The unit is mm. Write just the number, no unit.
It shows 17.6
